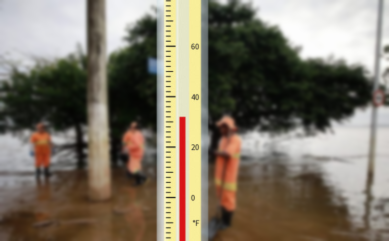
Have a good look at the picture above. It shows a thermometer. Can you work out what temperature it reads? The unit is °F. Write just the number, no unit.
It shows 32
